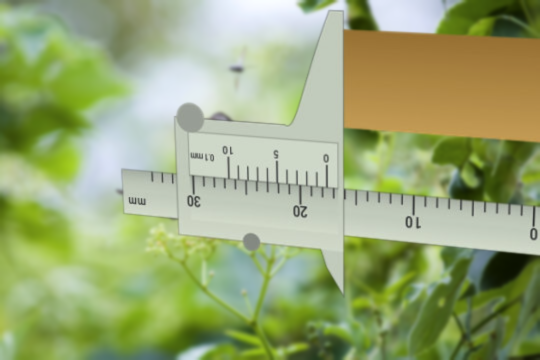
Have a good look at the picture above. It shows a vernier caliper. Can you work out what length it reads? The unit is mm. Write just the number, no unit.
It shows 17.6
